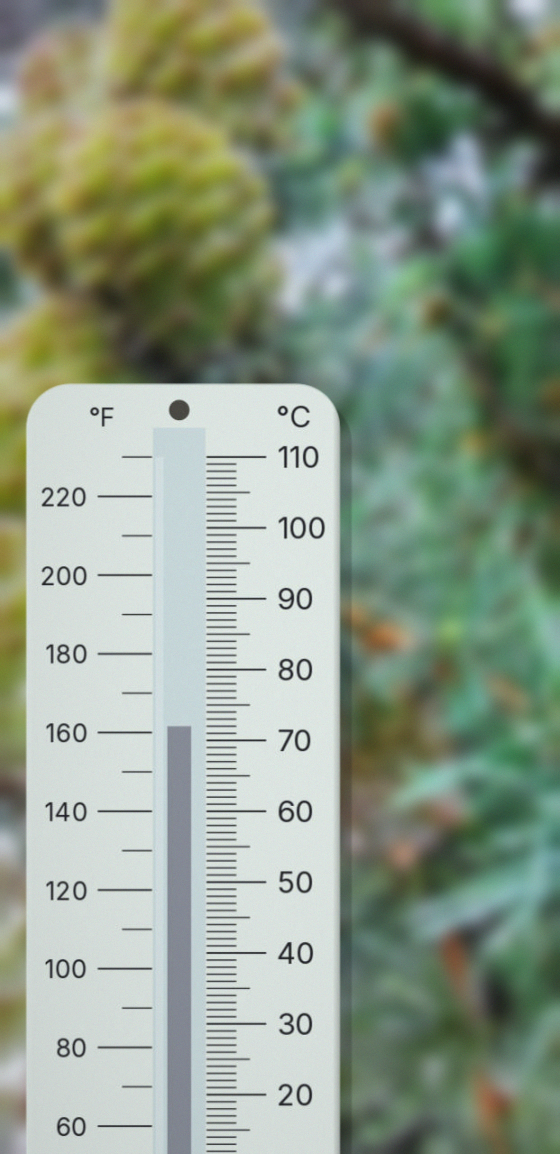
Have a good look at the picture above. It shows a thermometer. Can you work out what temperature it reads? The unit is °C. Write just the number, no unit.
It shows 72
